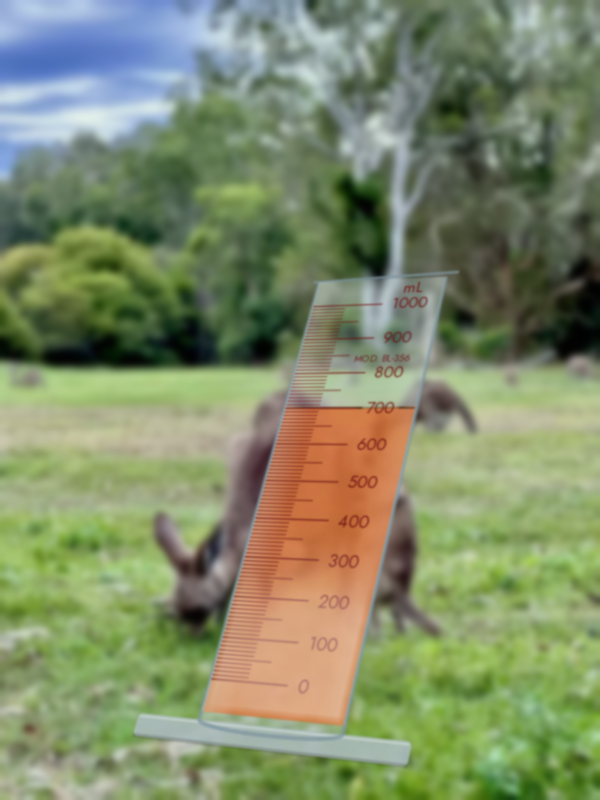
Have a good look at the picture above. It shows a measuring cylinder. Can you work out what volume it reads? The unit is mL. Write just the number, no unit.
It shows 700
